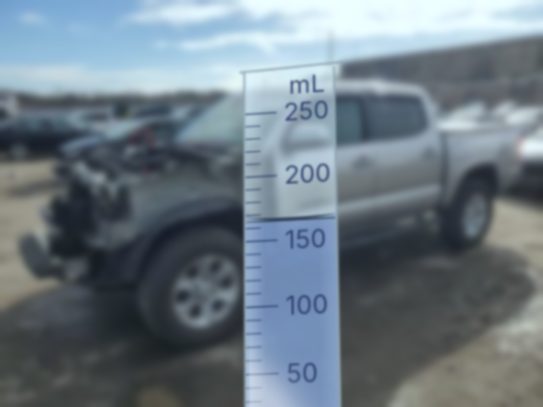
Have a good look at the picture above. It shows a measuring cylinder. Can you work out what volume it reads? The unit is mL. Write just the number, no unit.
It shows 165
